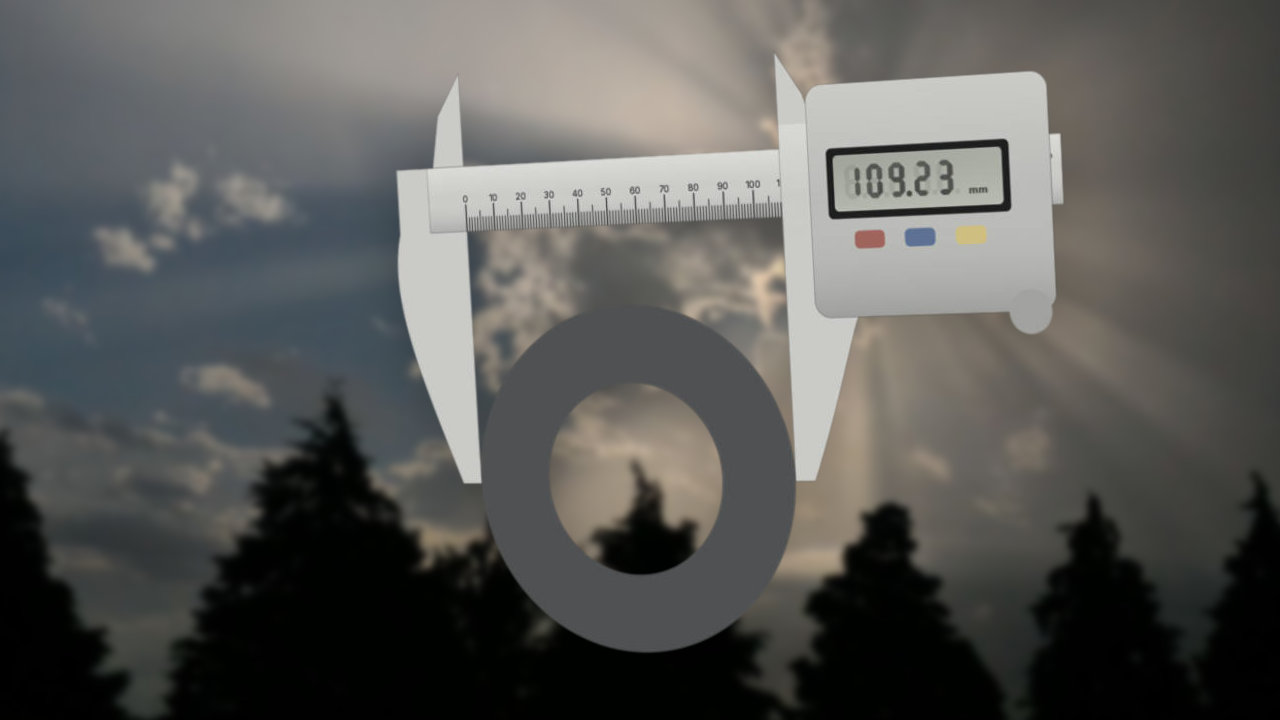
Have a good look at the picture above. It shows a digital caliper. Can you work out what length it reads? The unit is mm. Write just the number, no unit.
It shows 109.23
